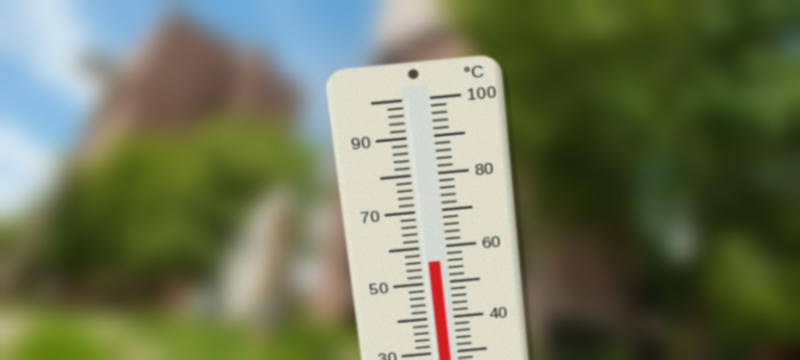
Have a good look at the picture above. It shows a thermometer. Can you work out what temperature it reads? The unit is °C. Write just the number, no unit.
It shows 56
